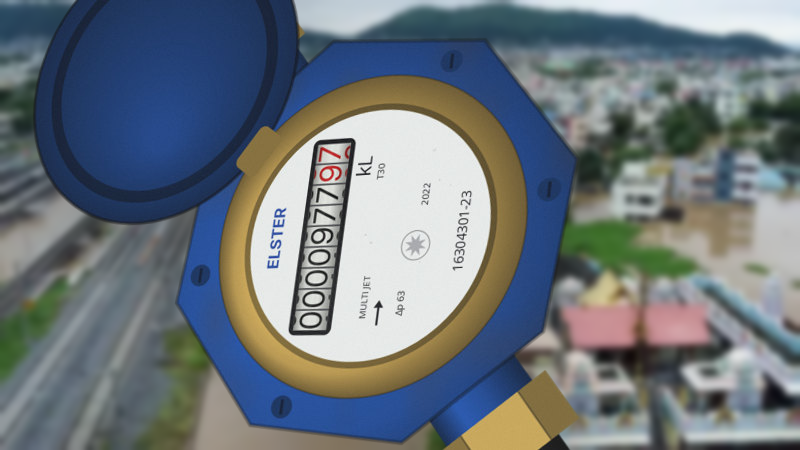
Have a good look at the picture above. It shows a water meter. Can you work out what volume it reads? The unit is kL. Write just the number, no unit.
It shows 977.97
